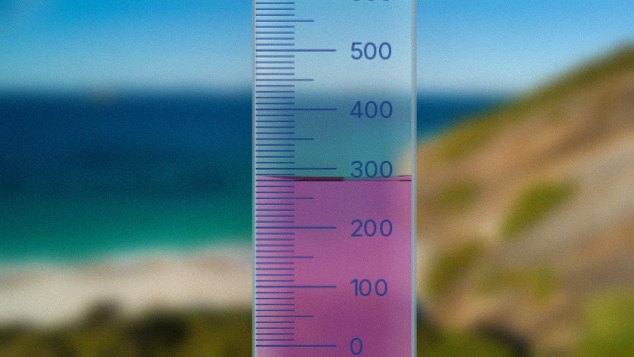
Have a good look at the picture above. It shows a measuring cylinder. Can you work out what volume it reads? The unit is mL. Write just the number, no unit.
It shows 280
